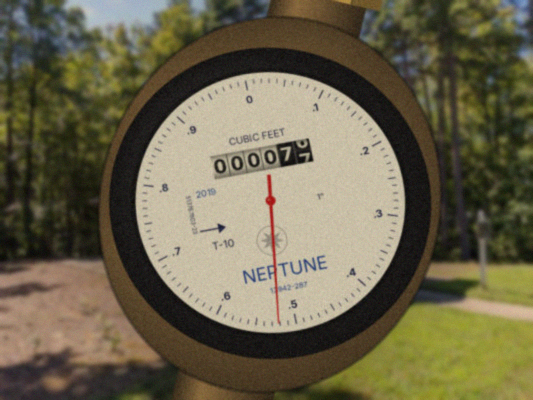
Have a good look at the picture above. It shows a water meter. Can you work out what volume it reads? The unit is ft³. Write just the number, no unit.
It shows 76.52
